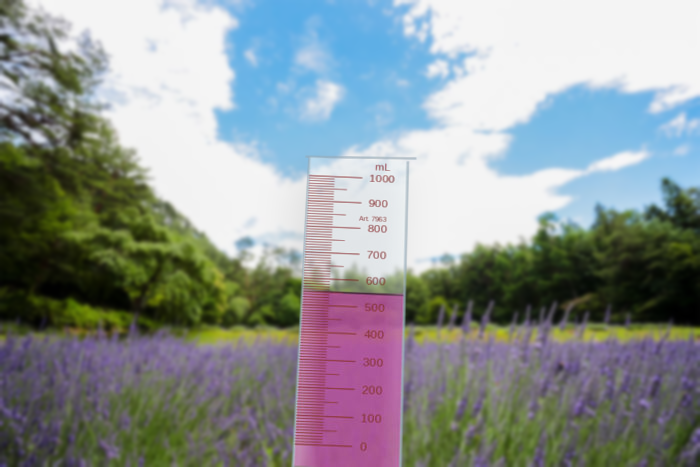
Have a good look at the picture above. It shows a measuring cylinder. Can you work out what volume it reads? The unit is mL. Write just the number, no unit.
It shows 550
